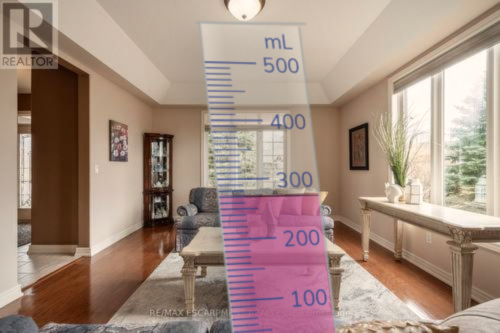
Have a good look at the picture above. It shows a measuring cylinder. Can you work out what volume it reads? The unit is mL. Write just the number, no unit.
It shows 270
